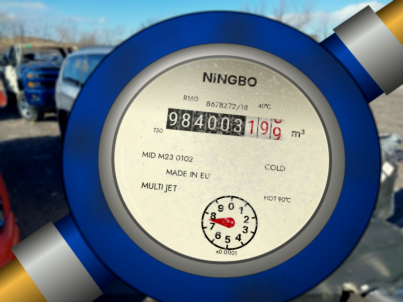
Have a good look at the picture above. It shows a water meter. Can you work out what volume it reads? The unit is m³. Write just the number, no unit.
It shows 984003.1987
